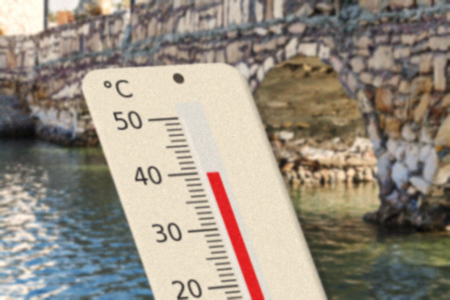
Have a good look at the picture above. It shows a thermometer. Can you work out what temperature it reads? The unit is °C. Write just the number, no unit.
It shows 40
